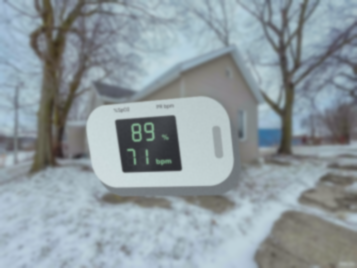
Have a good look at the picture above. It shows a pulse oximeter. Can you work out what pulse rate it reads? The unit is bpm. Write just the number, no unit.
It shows 71
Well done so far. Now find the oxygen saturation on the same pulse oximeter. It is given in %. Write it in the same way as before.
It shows 89
